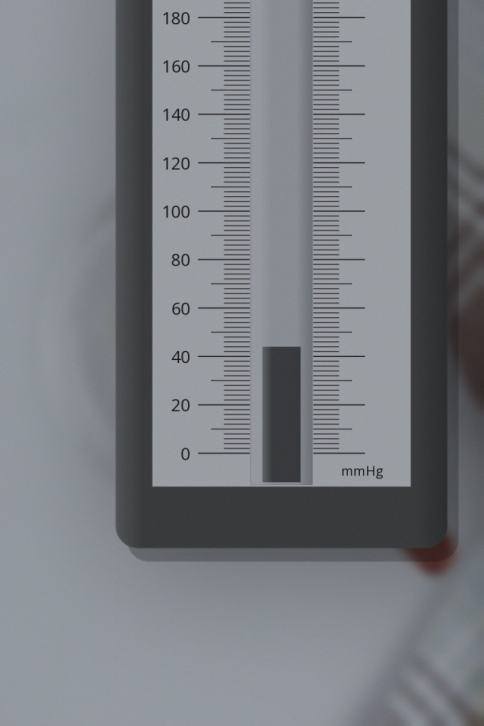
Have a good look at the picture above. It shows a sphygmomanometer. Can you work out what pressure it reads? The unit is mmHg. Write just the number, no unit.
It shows 44
